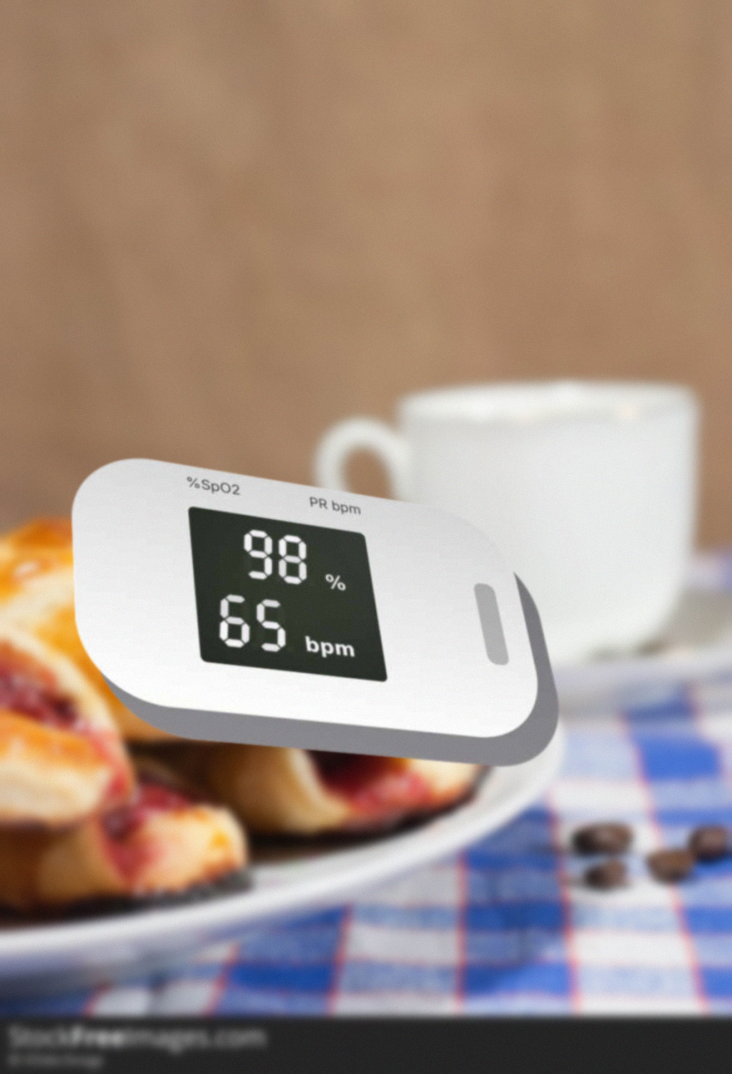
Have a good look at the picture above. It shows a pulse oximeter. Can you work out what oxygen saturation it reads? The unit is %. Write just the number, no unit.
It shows 98
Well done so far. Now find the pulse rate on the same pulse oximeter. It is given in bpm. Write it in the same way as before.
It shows 65
